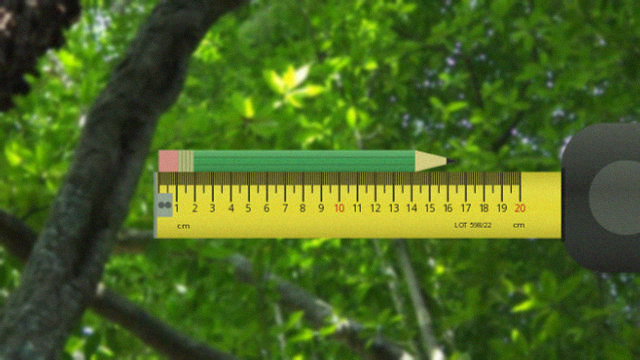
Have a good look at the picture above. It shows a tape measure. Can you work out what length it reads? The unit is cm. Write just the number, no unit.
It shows 16.5
